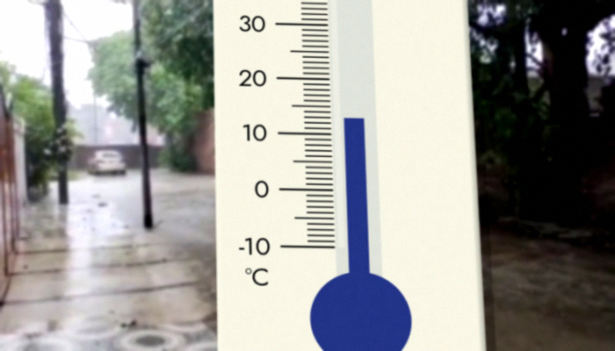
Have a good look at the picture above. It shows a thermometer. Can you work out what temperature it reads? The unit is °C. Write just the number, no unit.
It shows 13
